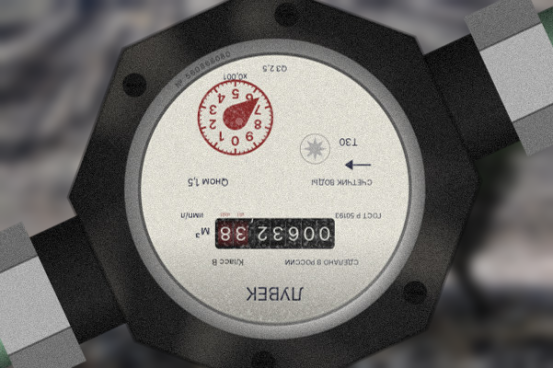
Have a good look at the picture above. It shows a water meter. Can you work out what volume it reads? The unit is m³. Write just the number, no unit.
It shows 632.386
